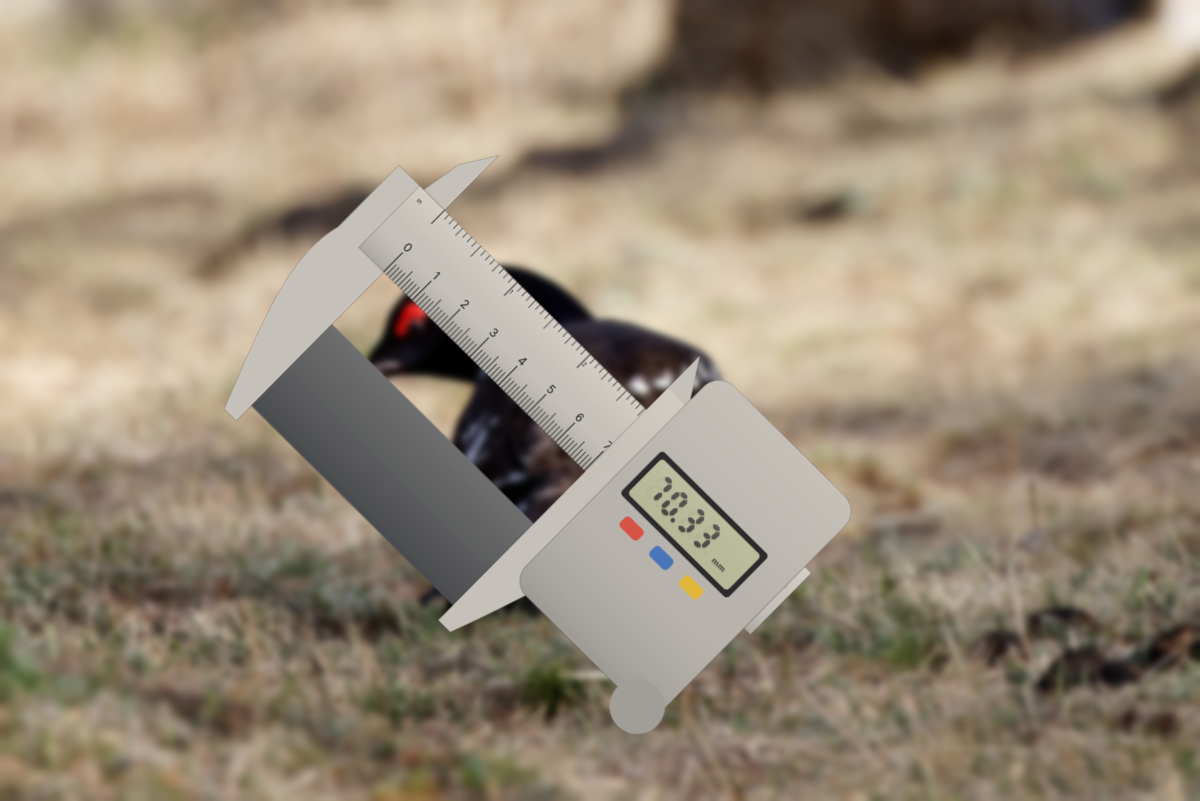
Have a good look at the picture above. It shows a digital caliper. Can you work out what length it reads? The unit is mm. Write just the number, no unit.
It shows 70.33
